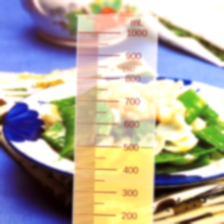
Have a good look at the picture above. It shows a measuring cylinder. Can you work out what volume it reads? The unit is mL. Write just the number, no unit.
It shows 500
